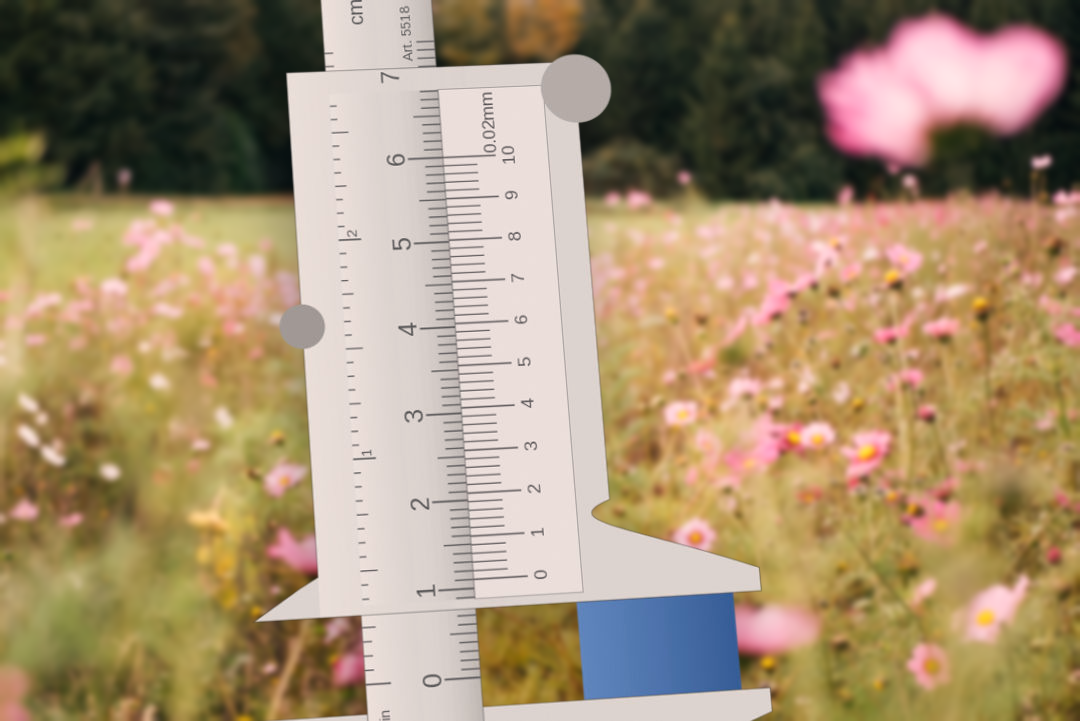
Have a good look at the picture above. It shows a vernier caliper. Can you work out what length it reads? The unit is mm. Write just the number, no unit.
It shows 11.0
